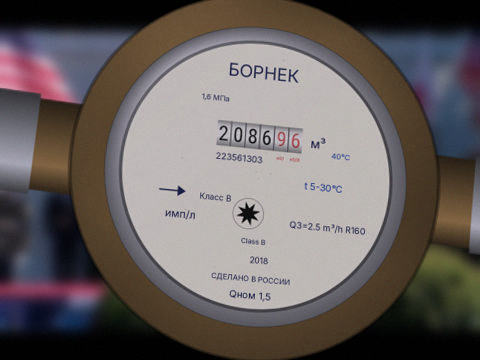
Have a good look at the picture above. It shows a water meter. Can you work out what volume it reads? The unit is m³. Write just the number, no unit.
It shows 2086.96
